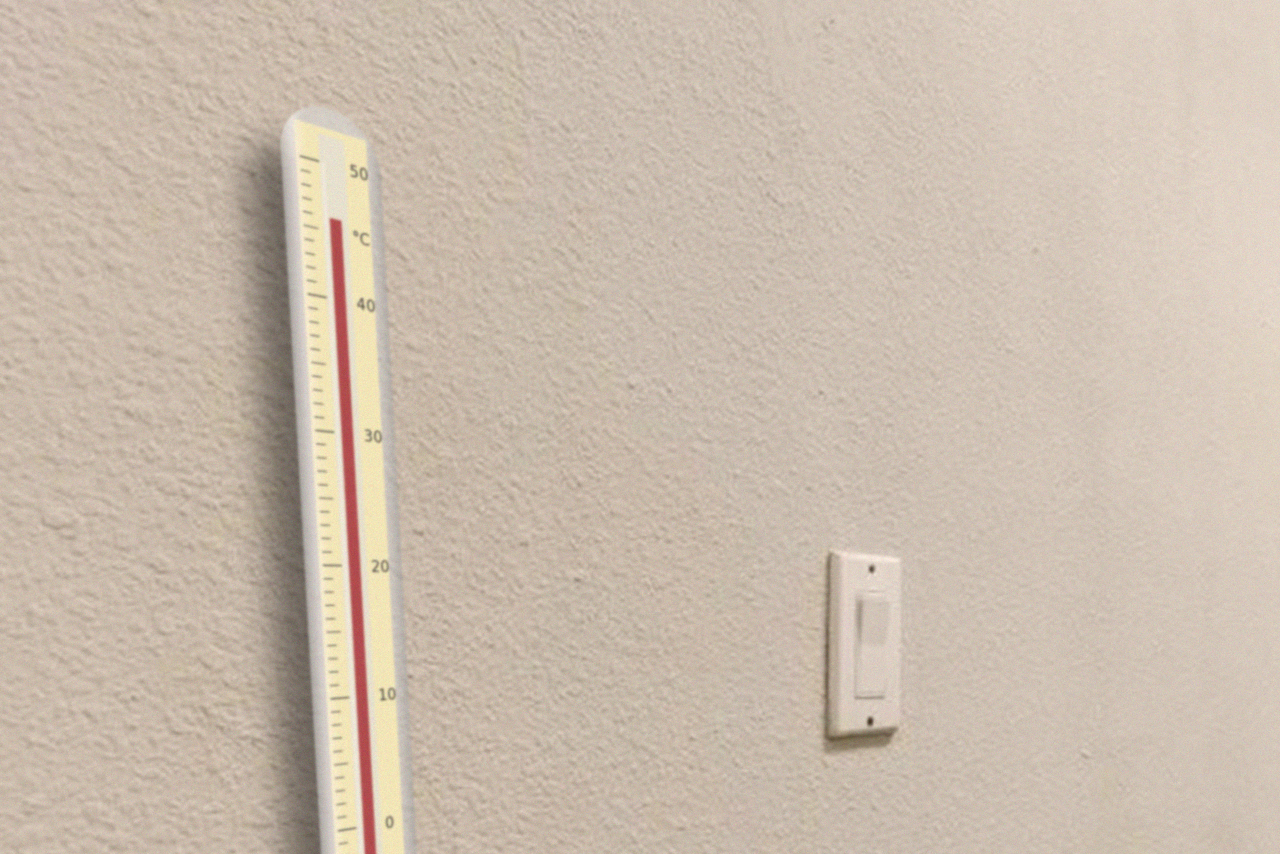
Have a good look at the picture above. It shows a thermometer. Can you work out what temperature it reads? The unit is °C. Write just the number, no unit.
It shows 46
